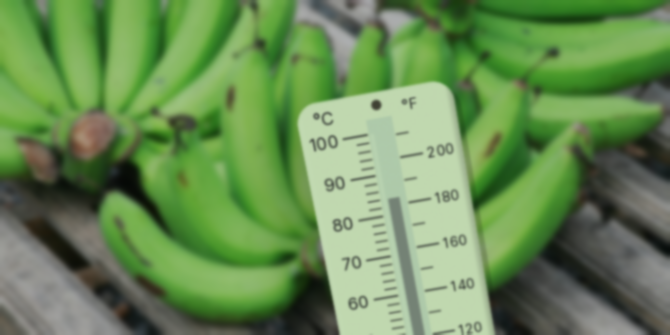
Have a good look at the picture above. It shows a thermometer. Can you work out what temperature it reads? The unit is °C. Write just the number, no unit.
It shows 84
